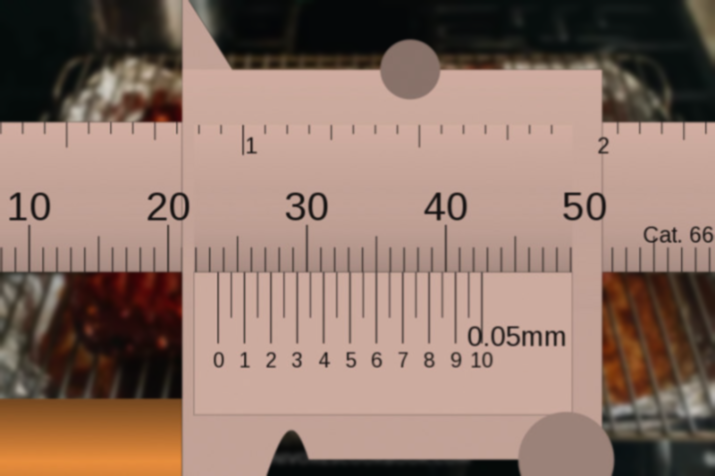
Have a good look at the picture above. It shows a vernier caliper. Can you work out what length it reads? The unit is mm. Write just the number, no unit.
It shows 23.6
